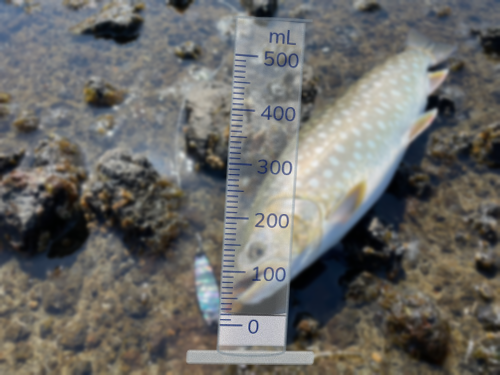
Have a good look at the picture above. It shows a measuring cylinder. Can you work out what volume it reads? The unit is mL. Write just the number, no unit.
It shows 20
